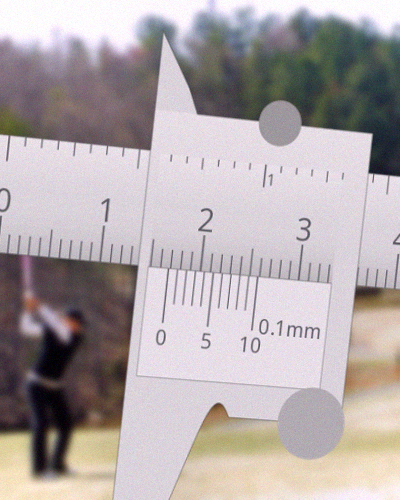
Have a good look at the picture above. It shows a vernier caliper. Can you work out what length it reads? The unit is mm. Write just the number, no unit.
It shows 16.8
